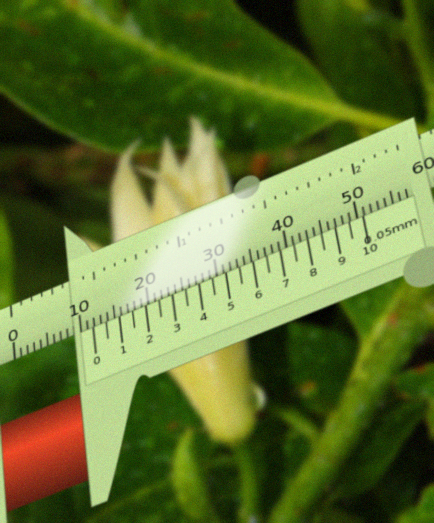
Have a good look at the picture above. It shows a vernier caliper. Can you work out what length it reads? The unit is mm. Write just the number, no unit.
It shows 11.8
